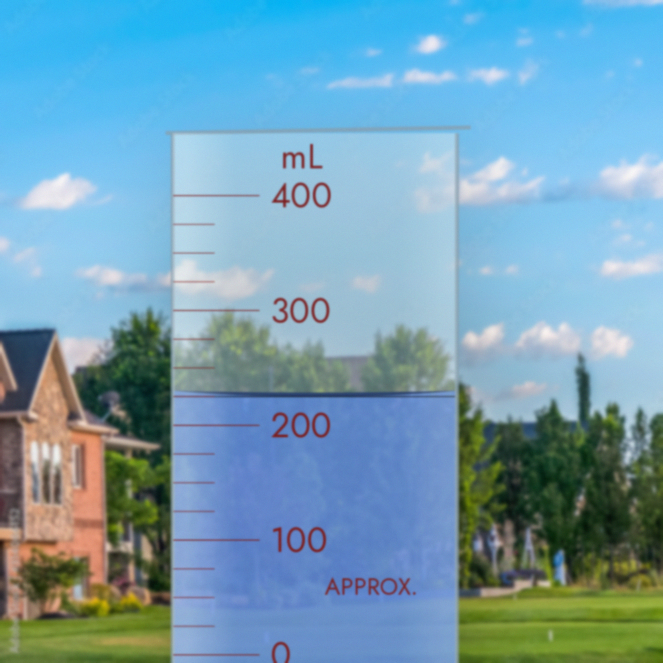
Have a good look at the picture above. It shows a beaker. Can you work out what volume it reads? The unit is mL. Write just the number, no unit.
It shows 225
